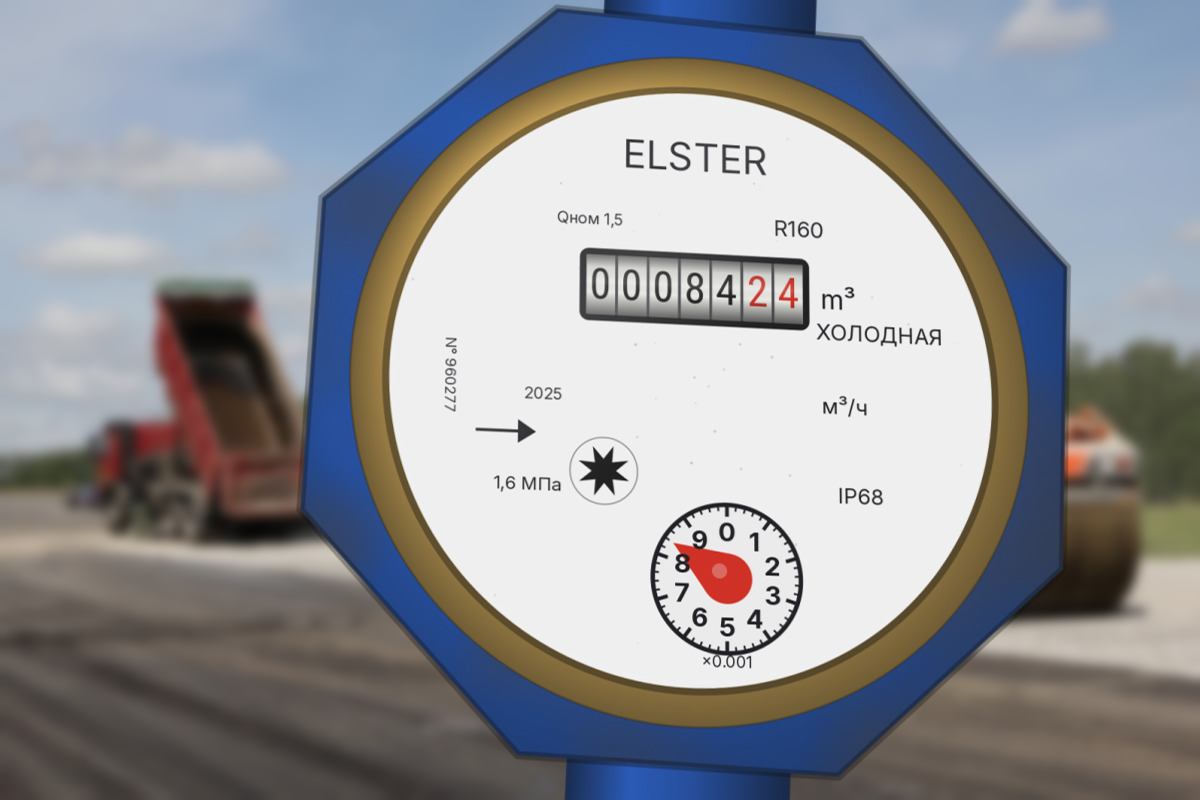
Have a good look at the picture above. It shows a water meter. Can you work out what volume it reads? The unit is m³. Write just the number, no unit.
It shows 84.248
